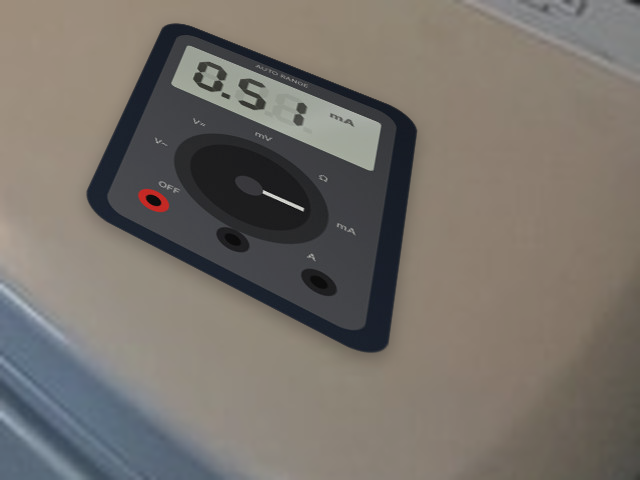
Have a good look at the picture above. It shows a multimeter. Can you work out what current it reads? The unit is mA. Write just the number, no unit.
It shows 0.51
